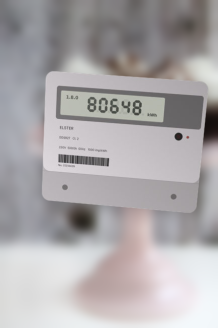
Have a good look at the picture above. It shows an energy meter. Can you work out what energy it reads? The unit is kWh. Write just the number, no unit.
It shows 80648
